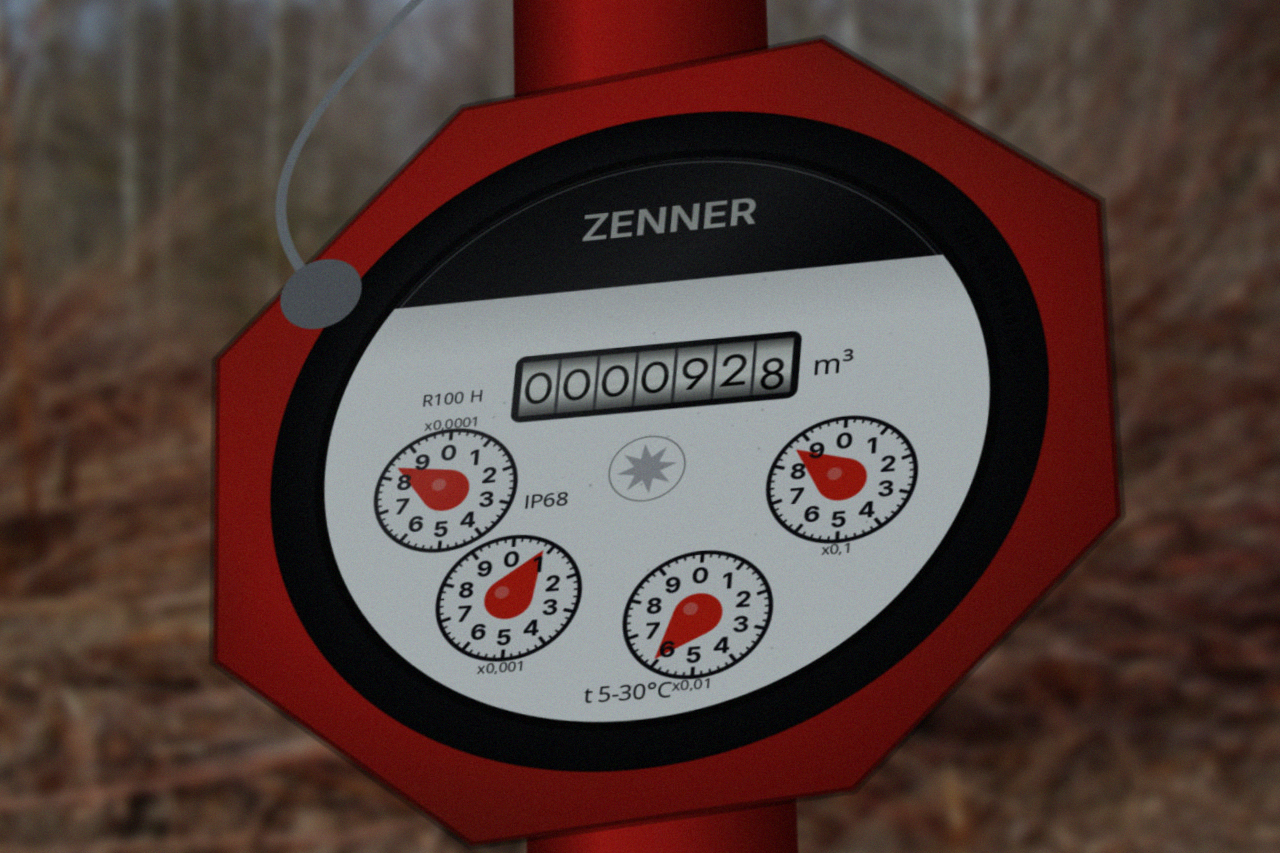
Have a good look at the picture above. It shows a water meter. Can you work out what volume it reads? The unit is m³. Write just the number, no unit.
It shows 927.8608
